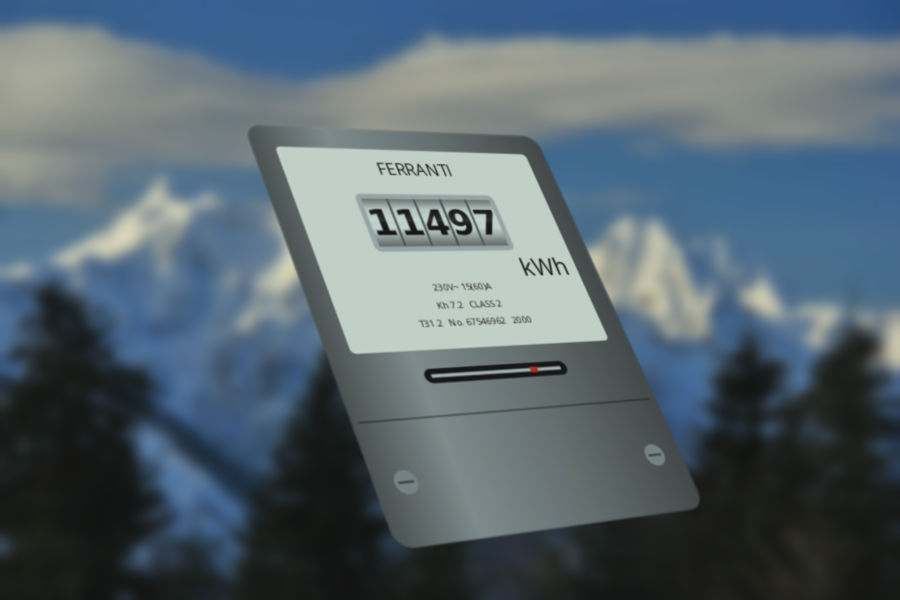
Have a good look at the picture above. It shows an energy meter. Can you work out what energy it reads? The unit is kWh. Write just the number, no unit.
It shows 11497
